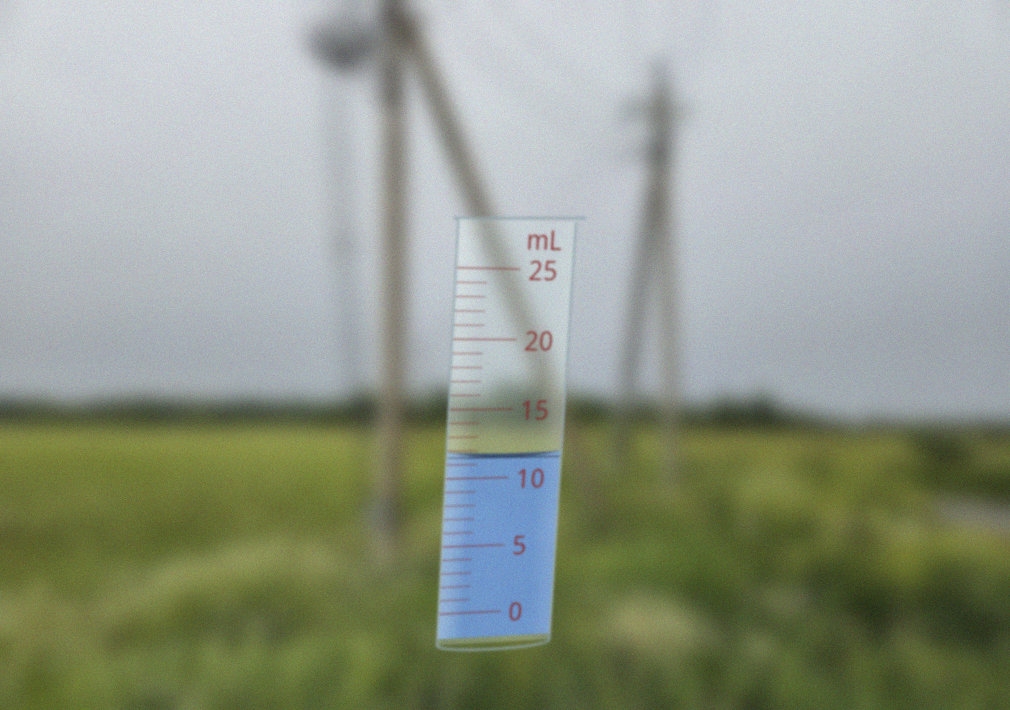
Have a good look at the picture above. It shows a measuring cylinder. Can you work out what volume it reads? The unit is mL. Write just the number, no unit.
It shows 11.5
